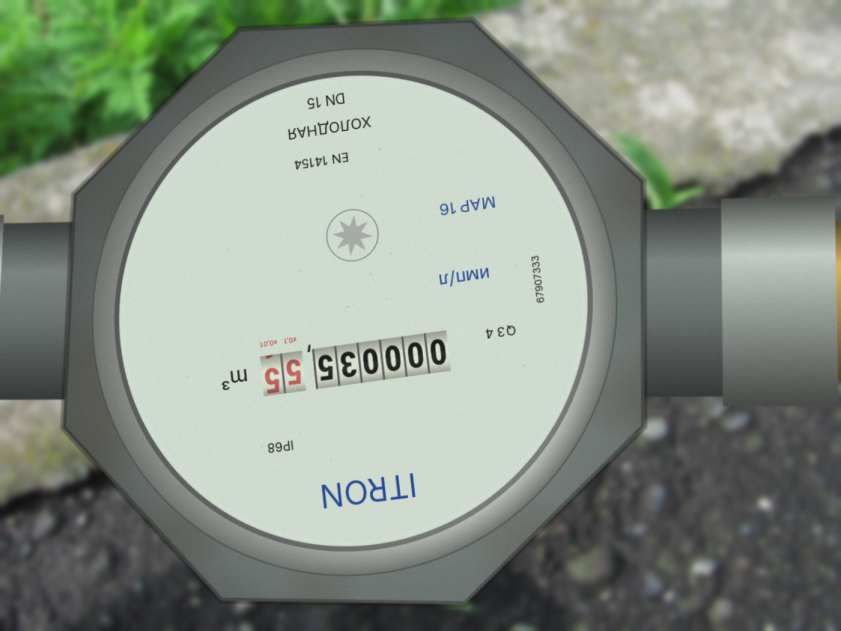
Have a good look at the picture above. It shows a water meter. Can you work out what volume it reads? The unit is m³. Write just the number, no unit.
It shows 35.55
